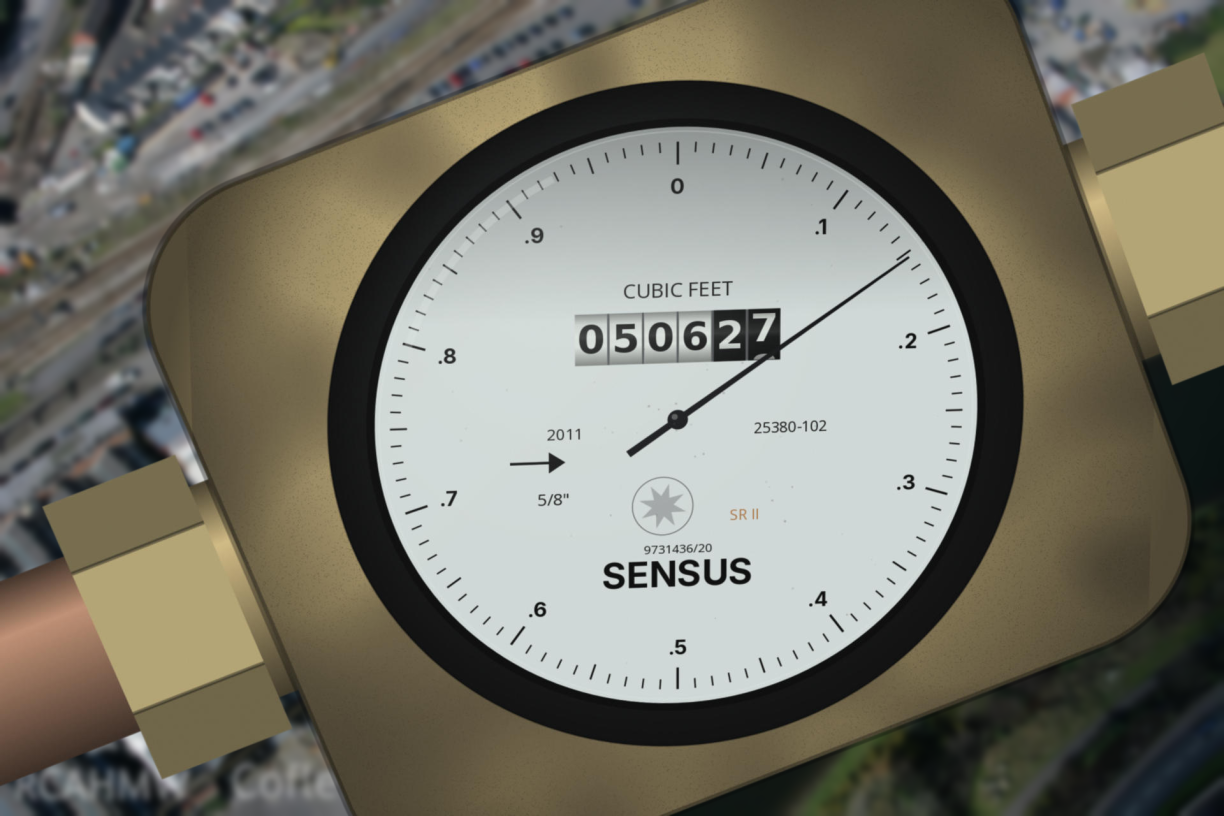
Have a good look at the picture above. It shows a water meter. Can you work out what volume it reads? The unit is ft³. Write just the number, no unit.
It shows 50627.15
